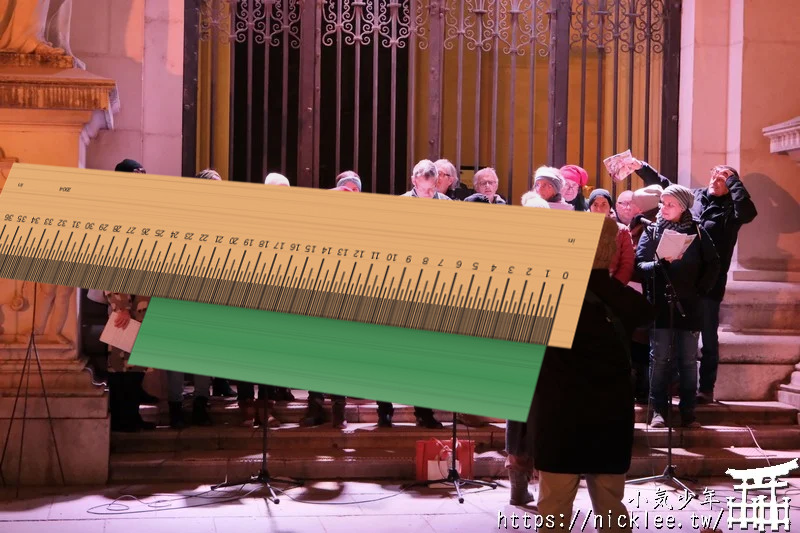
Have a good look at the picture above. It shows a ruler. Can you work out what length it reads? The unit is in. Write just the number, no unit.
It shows 24
